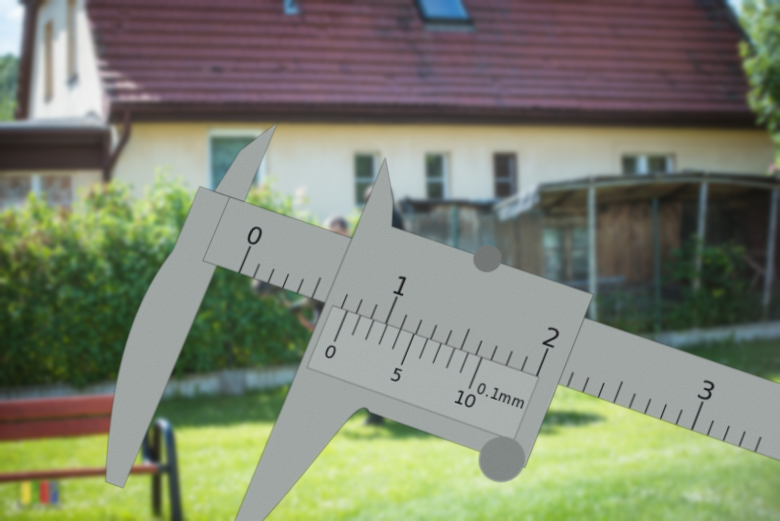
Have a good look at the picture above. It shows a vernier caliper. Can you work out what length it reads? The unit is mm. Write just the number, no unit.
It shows 7.4
